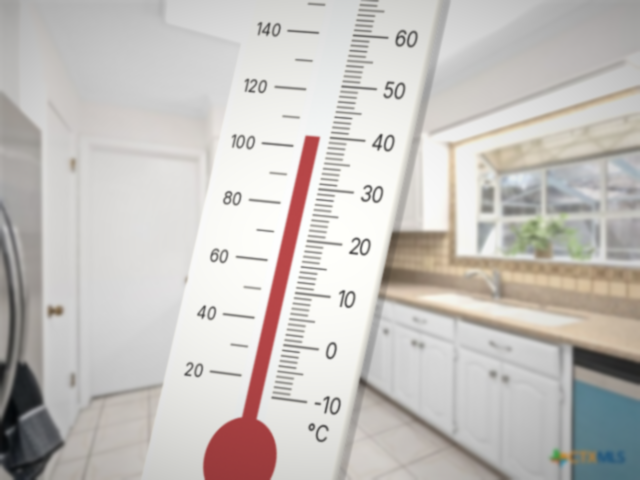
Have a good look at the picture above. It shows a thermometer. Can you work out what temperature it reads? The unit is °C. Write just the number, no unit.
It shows 40
